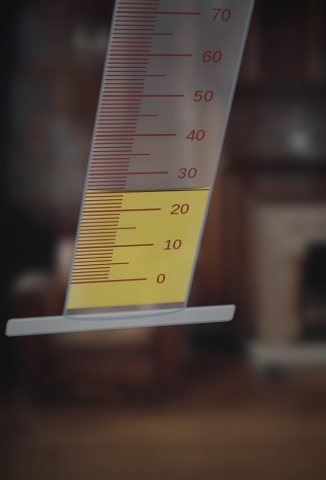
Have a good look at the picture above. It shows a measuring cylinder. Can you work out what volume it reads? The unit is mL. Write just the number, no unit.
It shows 25
